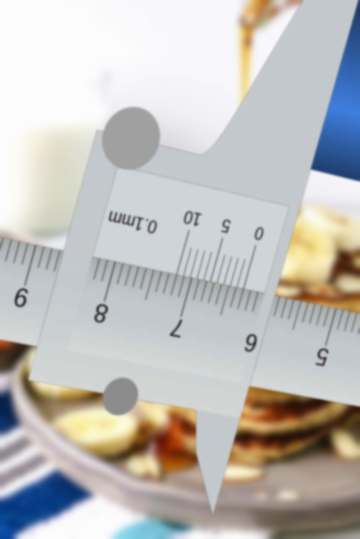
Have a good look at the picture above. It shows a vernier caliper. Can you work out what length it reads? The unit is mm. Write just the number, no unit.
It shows 63.0
